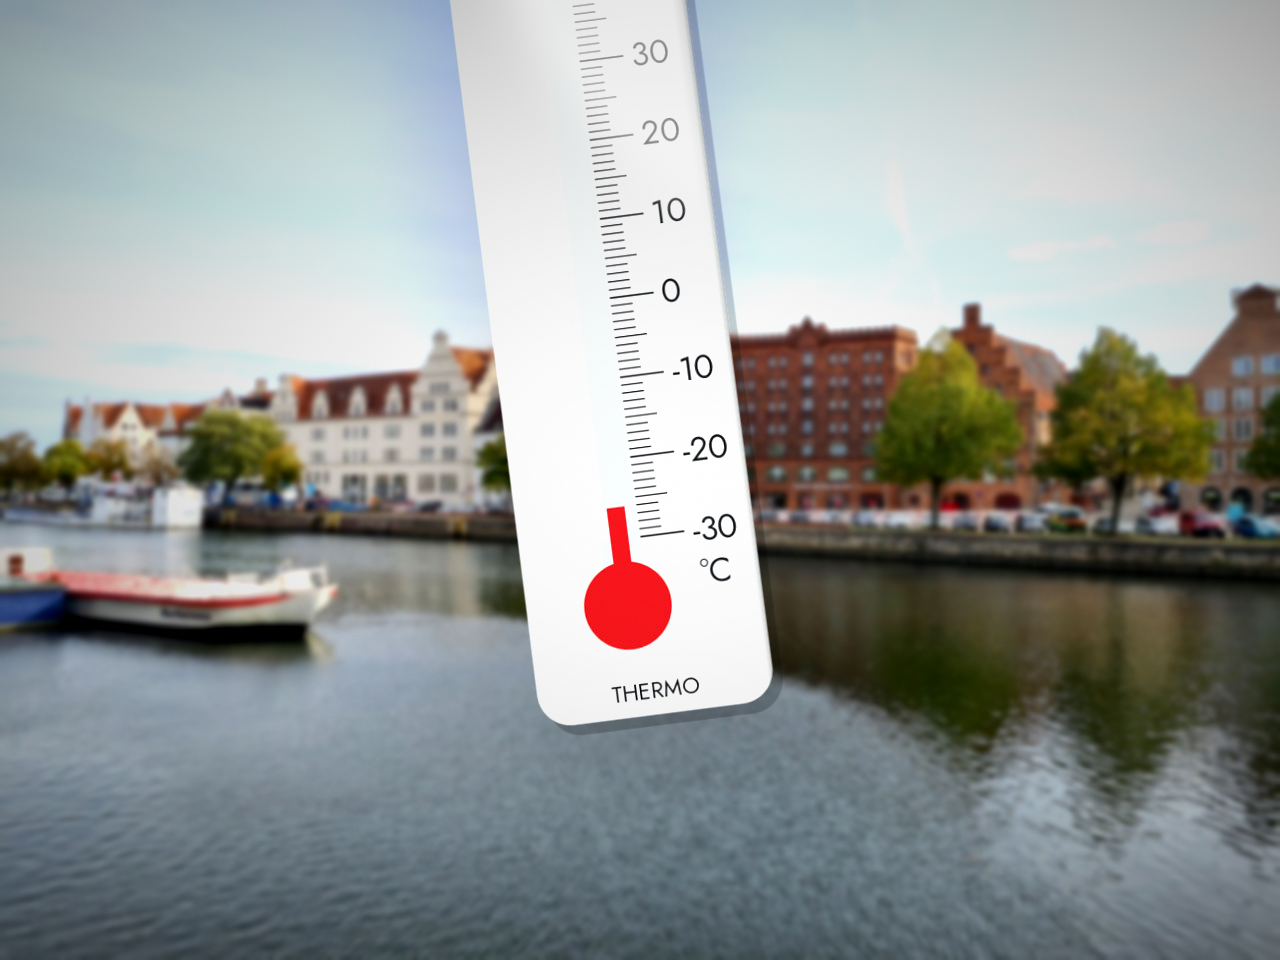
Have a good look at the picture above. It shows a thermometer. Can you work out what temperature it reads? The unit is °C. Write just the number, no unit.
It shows -26
